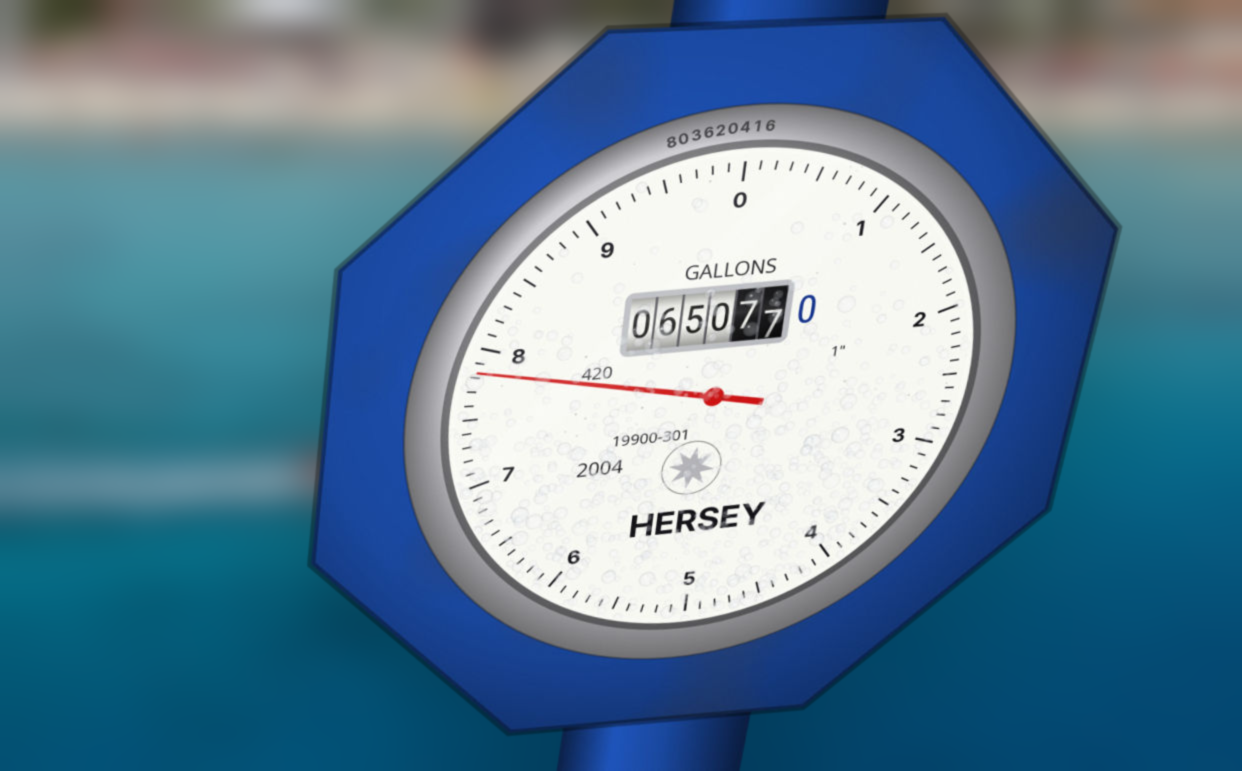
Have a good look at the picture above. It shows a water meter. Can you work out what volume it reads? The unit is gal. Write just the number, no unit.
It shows 650767.8
